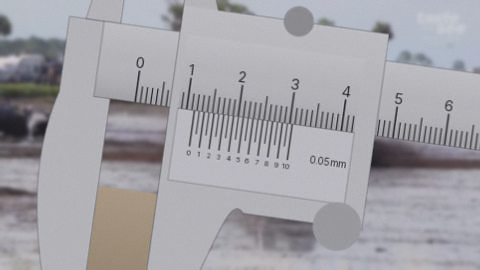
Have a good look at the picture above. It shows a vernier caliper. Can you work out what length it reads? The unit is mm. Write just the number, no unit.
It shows 11.5
